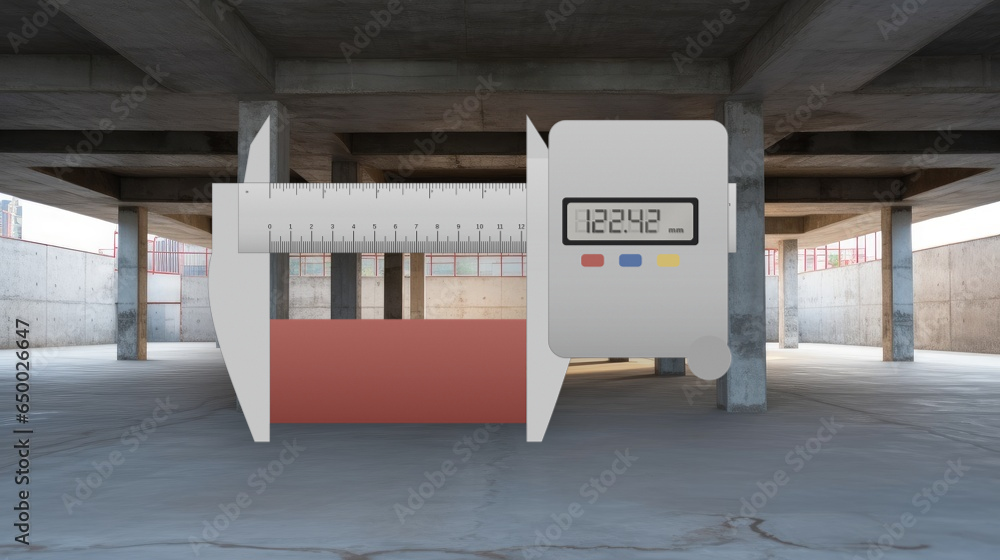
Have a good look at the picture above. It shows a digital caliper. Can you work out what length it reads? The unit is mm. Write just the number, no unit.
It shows 122.42
